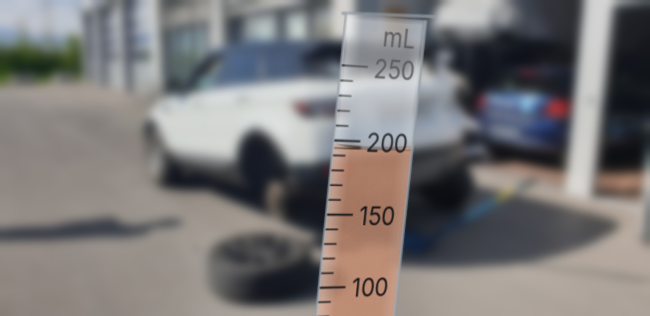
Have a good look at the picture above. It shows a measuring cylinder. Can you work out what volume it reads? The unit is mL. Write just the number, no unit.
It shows 195
